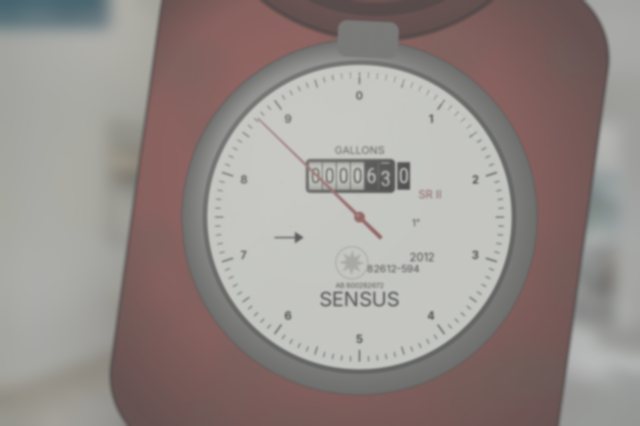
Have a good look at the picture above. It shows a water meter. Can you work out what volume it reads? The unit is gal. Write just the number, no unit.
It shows 628.7
